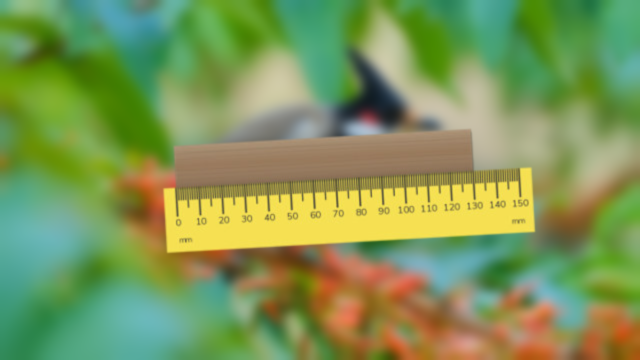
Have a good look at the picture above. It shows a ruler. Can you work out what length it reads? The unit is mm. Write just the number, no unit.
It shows 130
